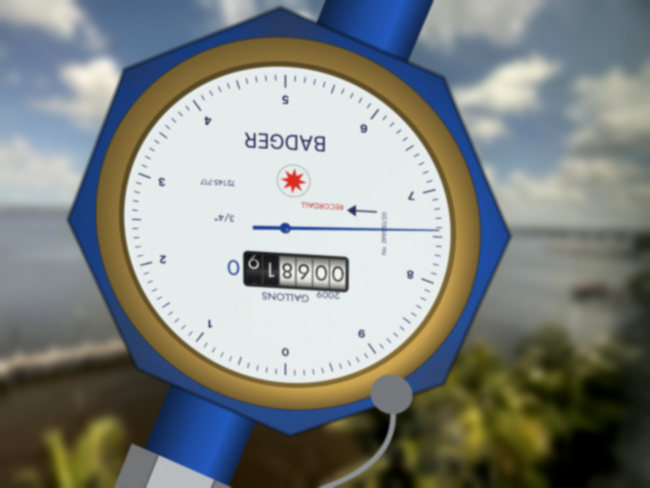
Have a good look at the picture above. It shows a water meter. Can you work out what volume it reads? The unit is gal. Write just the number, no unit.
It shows 68187.4
